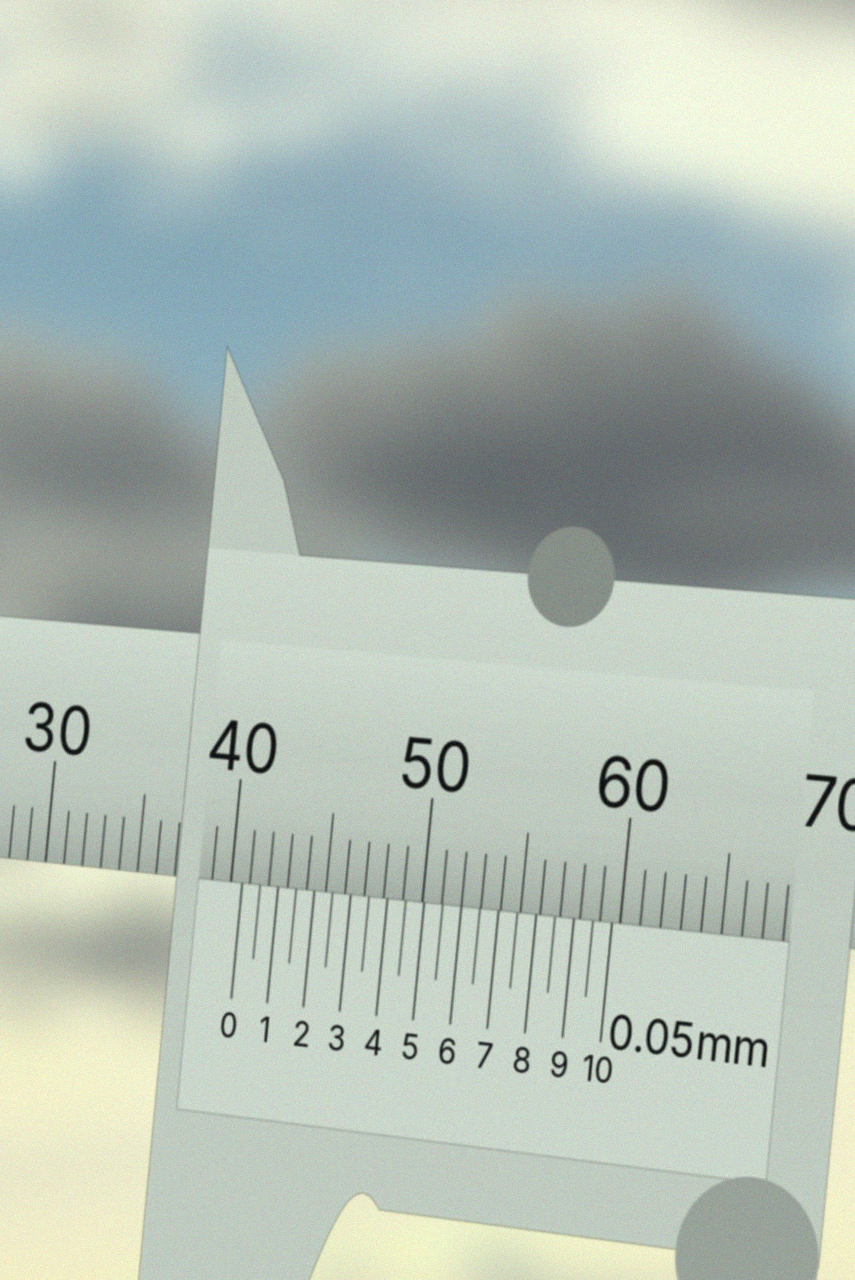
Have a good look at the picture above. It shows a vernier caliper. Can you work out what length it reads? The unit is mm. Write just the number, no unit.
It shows 40.6
